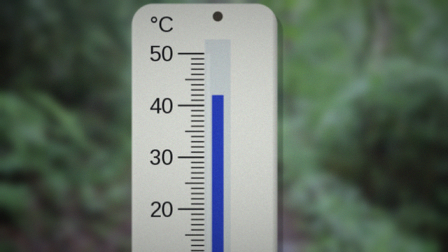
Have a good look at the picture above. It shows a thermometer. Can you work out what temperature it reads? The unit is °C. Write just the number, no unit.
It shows 42
